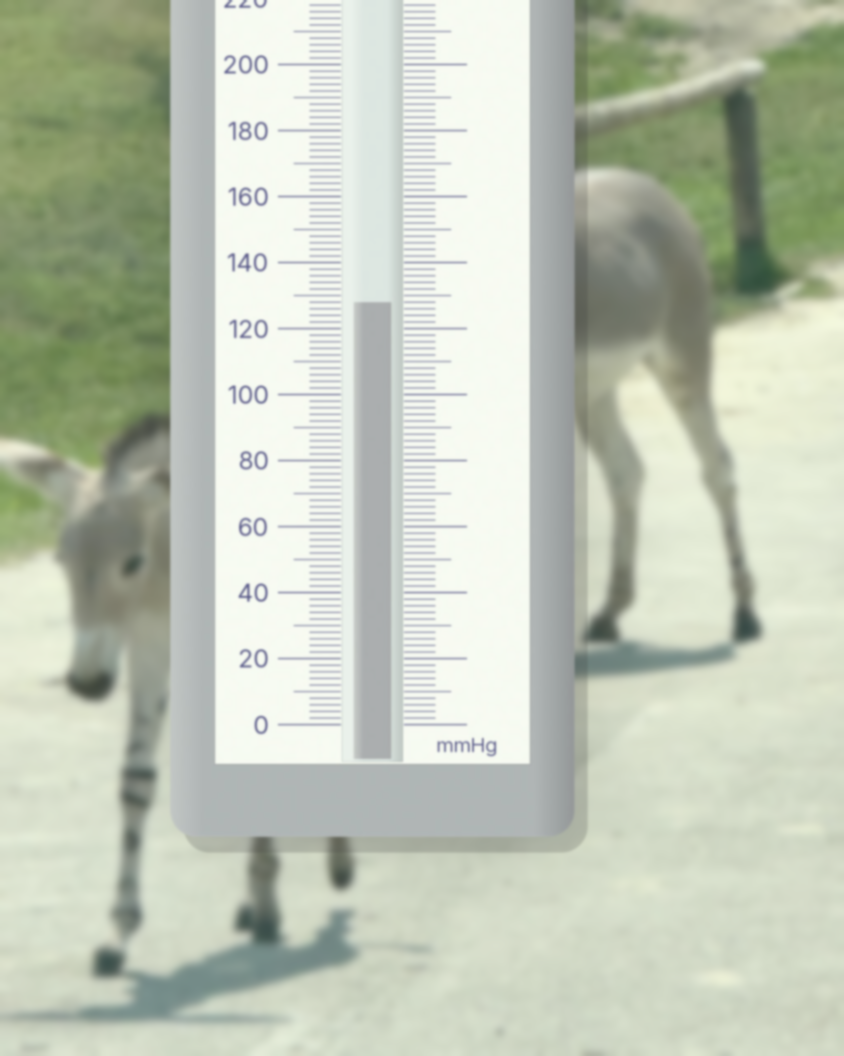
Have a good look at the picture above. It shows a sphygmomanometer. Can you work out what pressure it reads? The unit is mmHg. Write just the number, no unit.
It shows 128
